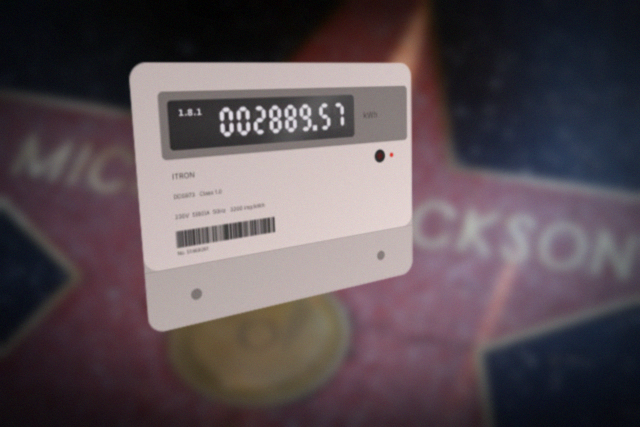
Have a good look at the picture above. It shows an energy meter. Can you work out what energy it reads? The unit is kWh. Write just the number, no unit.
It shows 2889.57
